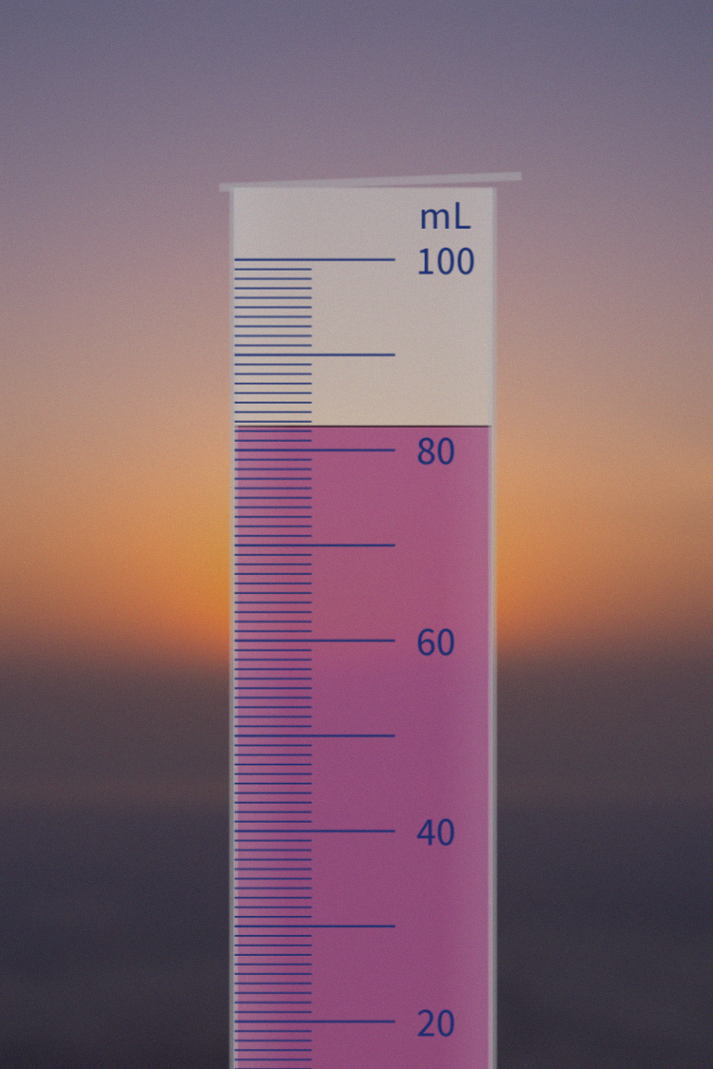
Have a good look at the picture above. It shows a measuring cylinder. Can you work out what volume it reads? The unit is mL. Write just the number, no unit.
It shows 82.5
